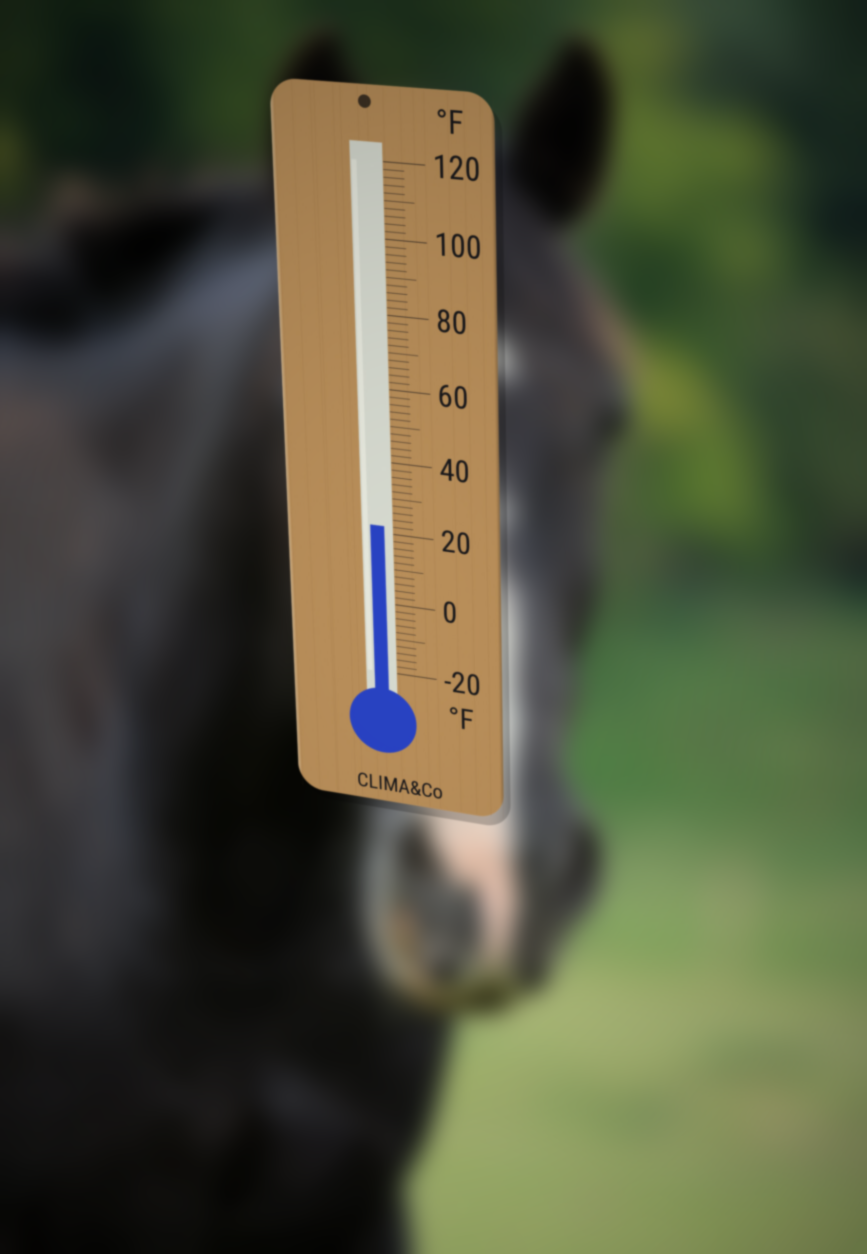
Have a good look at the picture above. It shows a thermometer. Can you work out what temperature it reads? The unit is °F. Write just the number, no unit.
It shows 22
